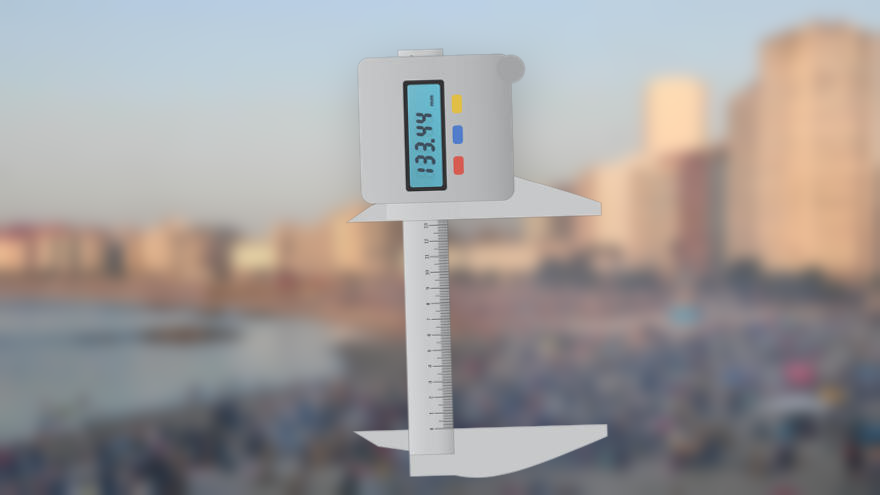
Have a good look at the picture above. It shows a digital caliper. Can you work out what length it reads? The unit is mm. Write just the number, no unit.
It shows 133.44
